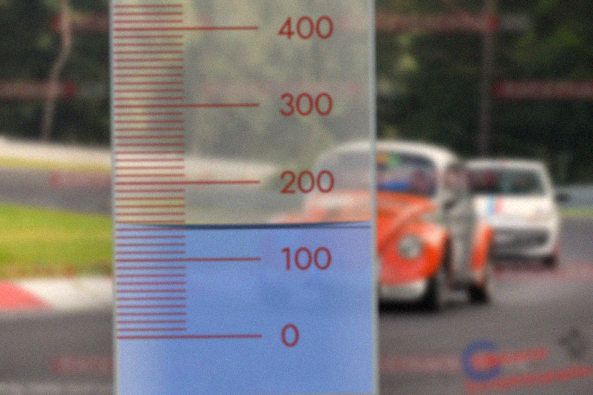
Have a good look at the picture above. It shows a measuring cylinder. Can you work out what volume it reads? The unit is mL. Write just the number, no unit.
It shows 140
